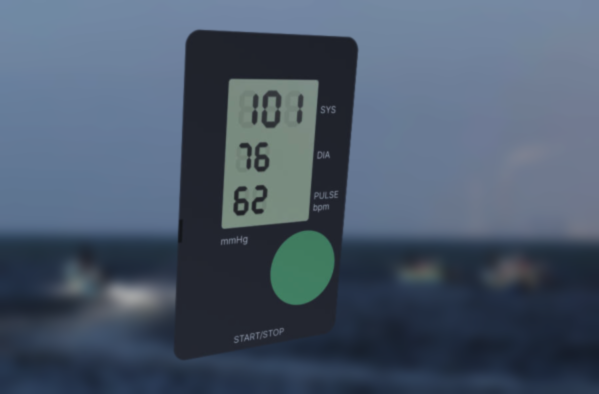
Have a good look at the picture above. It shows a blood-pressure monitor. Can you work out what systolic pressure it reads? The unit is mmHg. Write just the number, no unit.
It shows 101
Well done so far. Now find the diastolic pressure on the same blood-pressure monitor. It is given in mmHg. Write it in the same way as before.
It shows 76
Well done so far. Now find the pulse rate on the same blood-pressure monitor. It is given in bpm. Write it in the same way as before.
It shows 62
